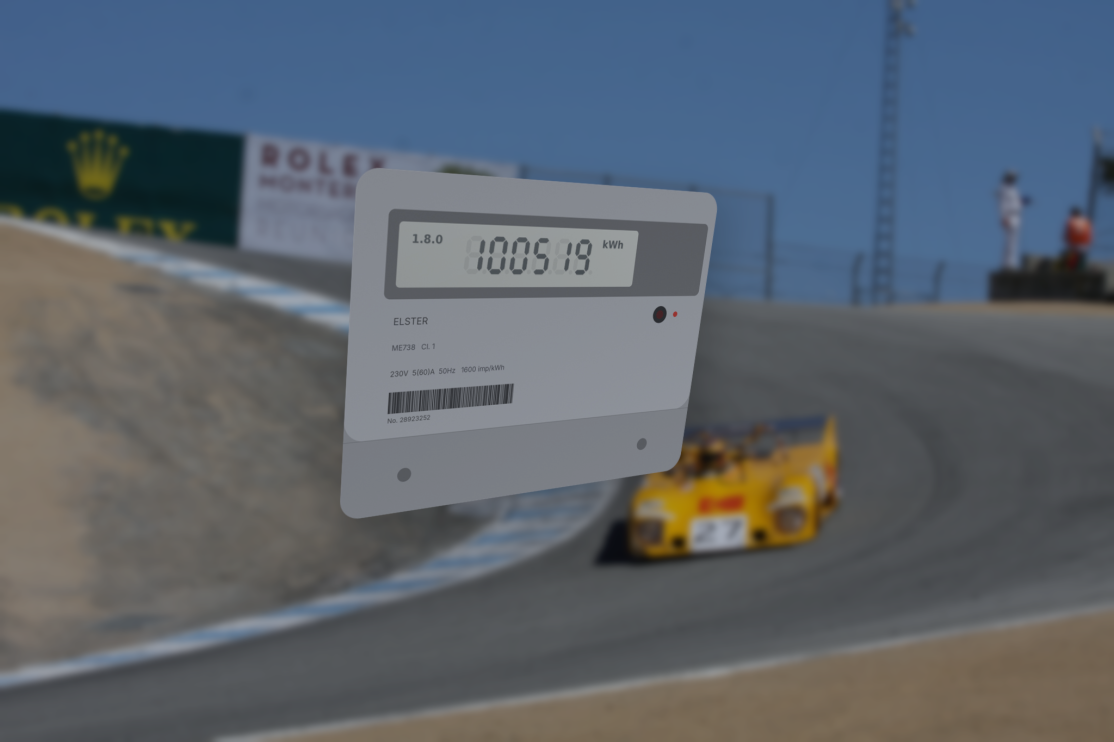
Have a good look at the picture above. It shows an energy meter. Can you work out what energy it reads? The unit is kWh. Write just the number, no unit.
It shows 100519
